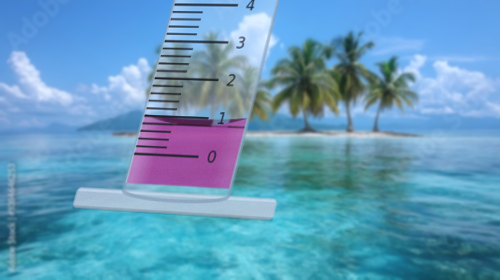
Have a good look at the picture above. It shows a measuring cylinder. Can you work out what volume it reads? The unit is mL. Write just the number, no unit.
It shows 0.8
